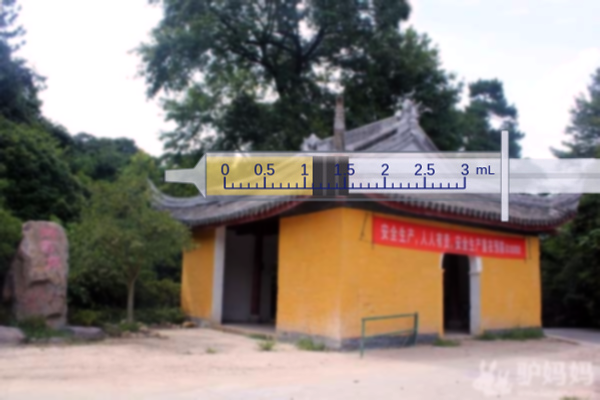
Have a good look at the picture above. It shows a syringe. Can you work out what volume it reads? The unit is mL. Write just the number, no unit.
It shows 1.1
